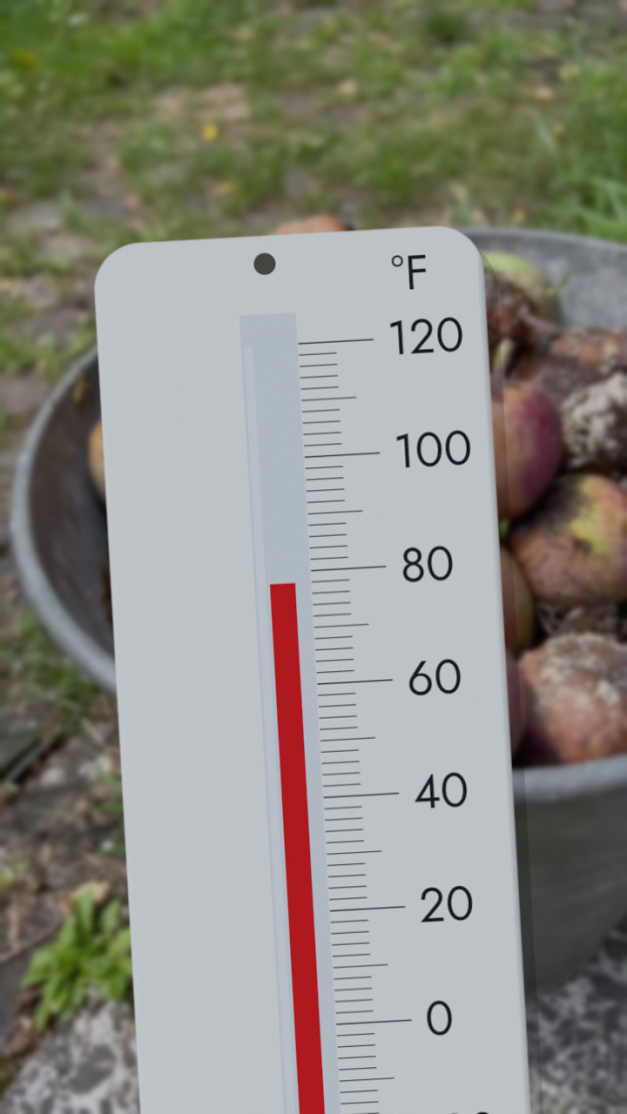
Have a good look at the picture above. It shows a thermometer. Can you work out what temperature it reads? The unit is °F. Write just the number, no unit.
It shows 78
